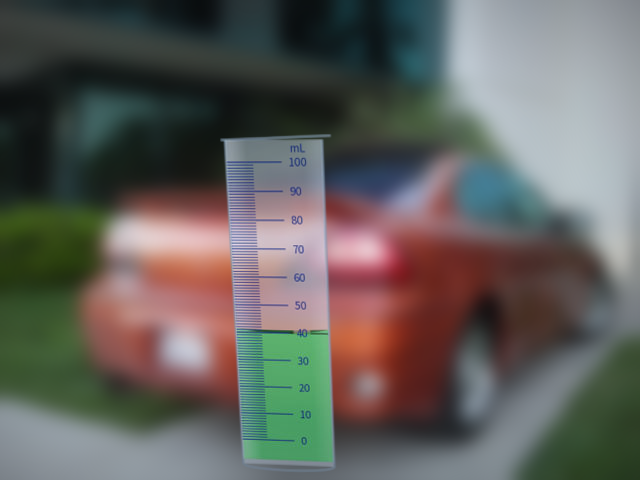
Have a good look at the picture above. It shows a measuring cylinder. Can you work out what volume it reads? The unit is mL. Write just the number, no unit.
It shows 40
